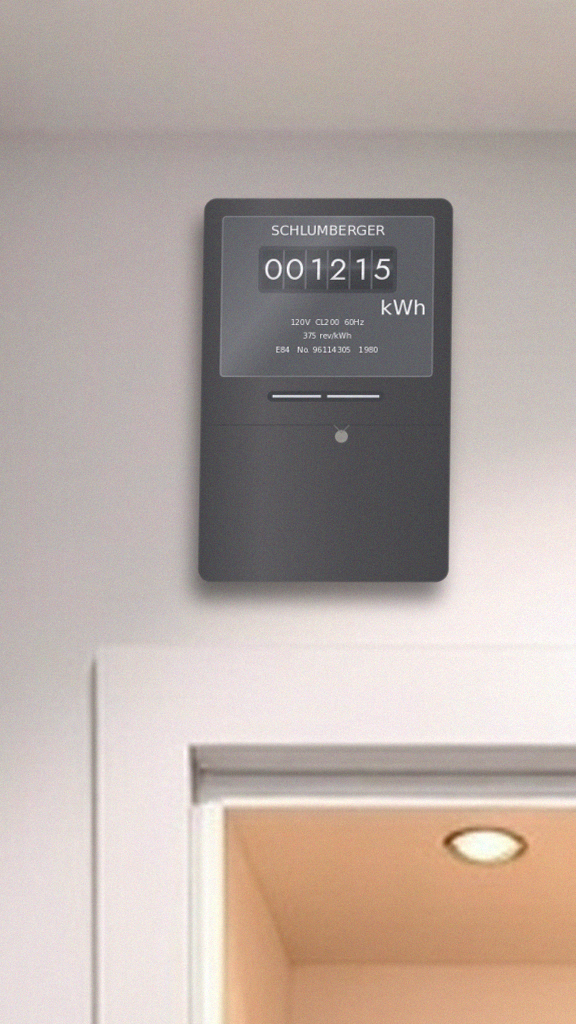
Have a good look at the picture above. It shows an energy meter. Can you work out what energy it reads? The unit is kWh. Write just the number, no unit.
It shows 1215
